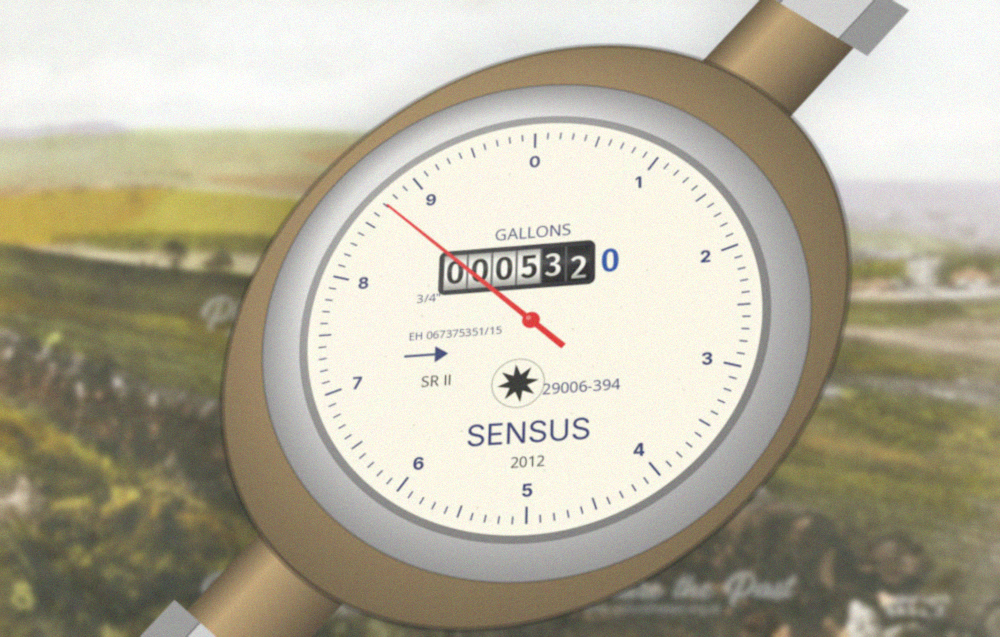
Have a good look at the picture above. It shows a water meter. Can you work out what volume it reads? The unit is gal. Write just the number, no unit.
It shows 5318.7
